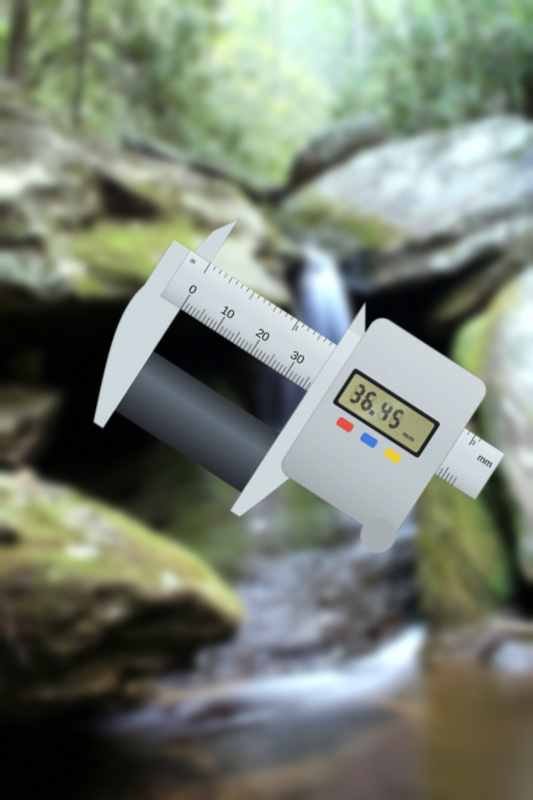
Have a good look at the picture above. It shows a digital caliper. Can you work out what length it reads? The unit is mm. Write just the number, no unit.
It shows 36.45
